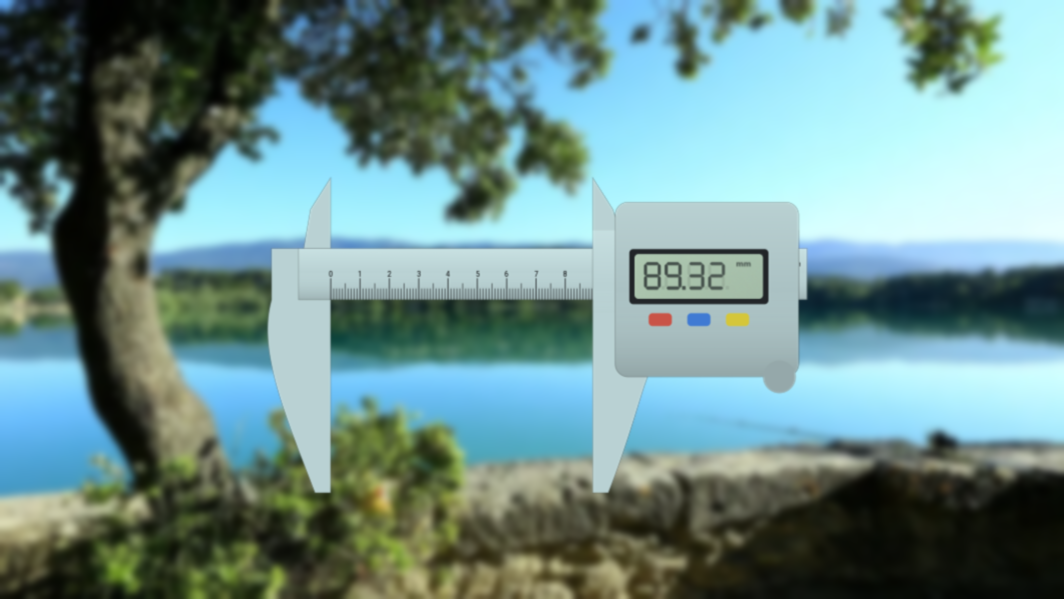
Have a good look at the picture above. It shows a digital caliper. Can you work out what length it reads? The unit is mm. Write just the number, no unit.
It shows 89.32
